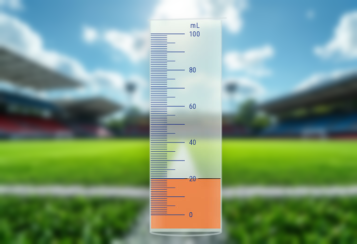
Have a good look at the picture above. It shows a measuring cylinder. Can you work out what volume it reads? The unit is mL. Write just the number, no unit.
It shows 20
